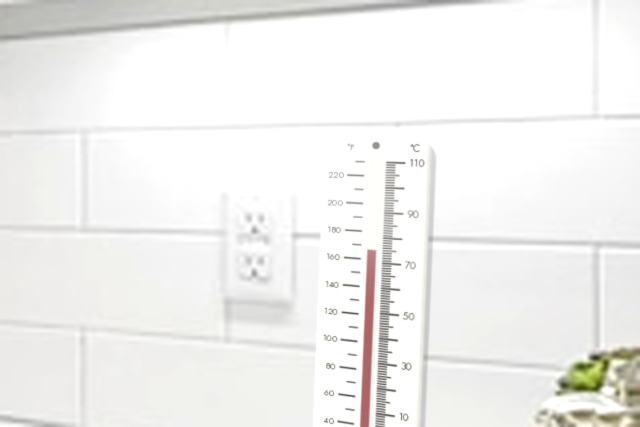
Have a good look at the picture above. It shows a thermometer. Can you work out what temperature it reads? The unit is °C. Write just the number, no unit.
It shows 75
